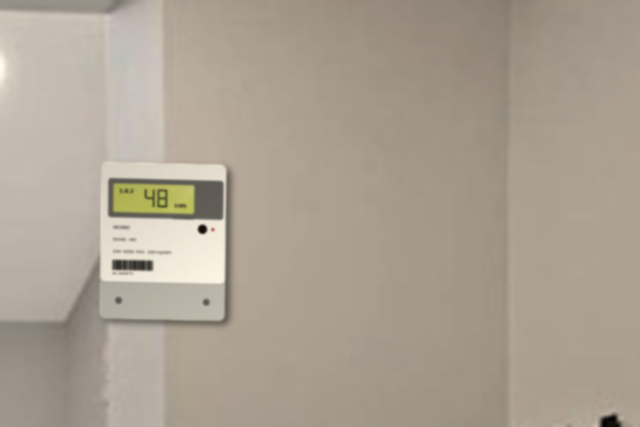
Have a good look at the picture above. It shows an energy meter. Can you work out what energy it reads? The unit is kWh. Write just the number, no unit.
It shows 48
